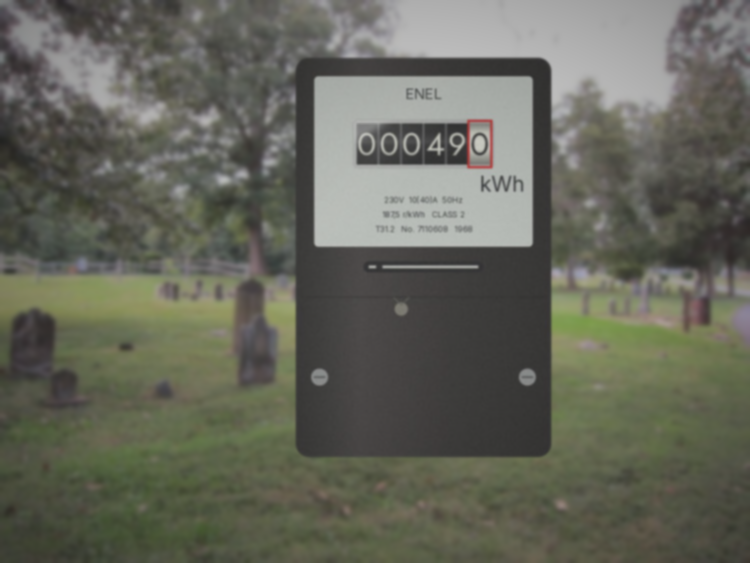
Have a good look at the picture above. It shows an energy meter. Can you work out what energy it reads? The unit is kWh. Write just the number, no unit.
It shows 49.0
